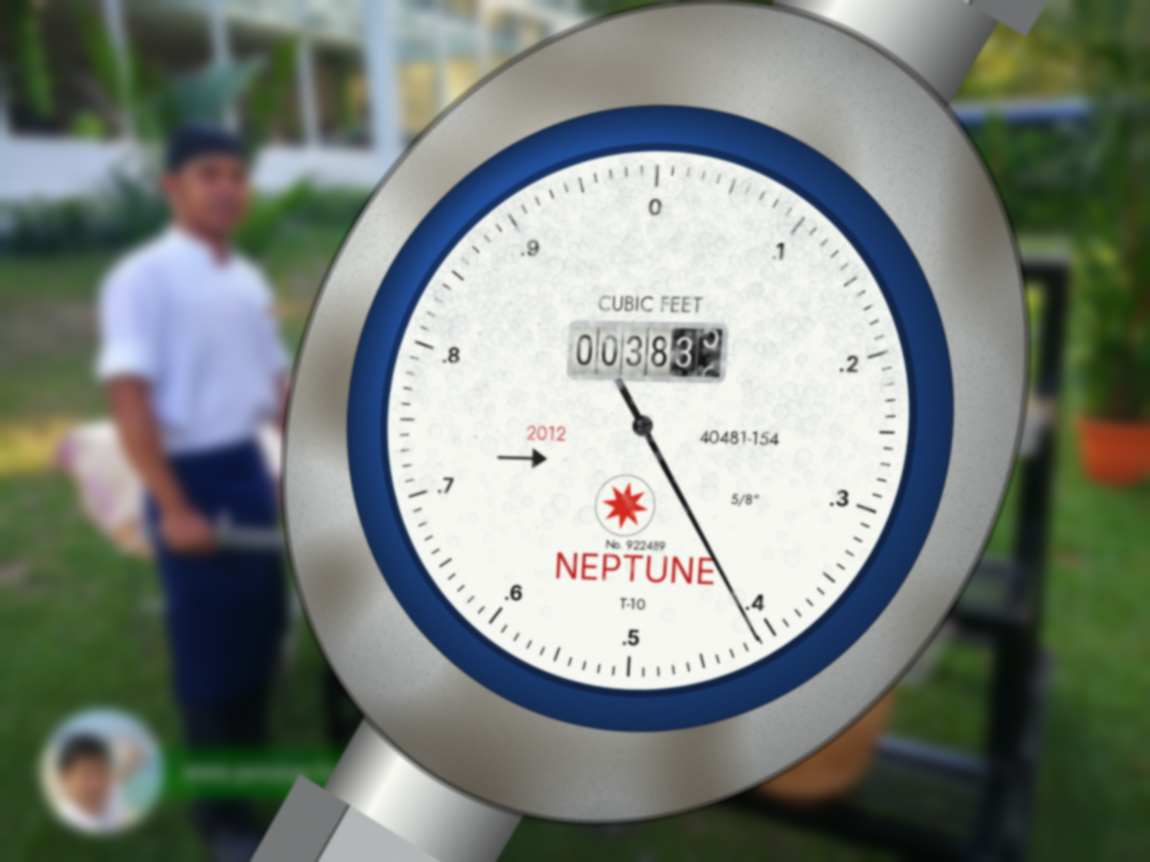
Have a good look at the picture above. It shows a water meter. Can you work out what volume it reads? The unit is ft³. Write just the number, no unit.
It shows 3835.41
